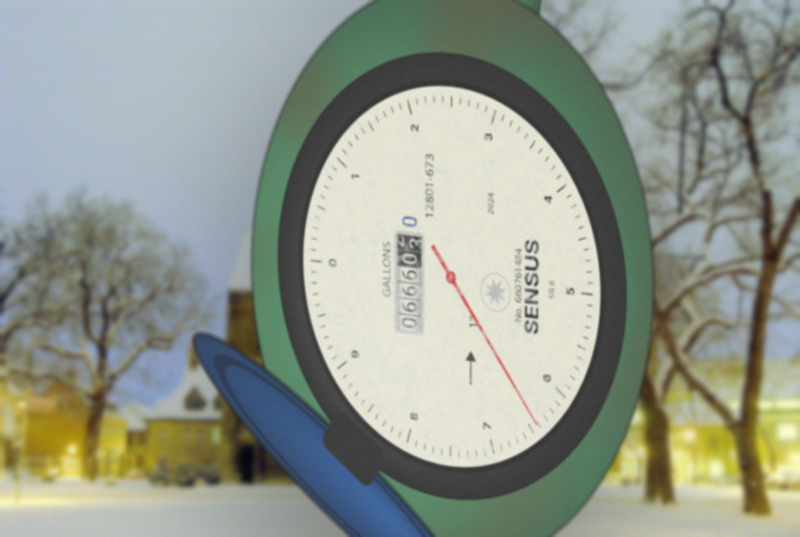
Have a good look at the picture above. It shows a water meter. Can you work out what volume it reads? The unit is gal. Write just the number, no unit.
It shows 666026.4
